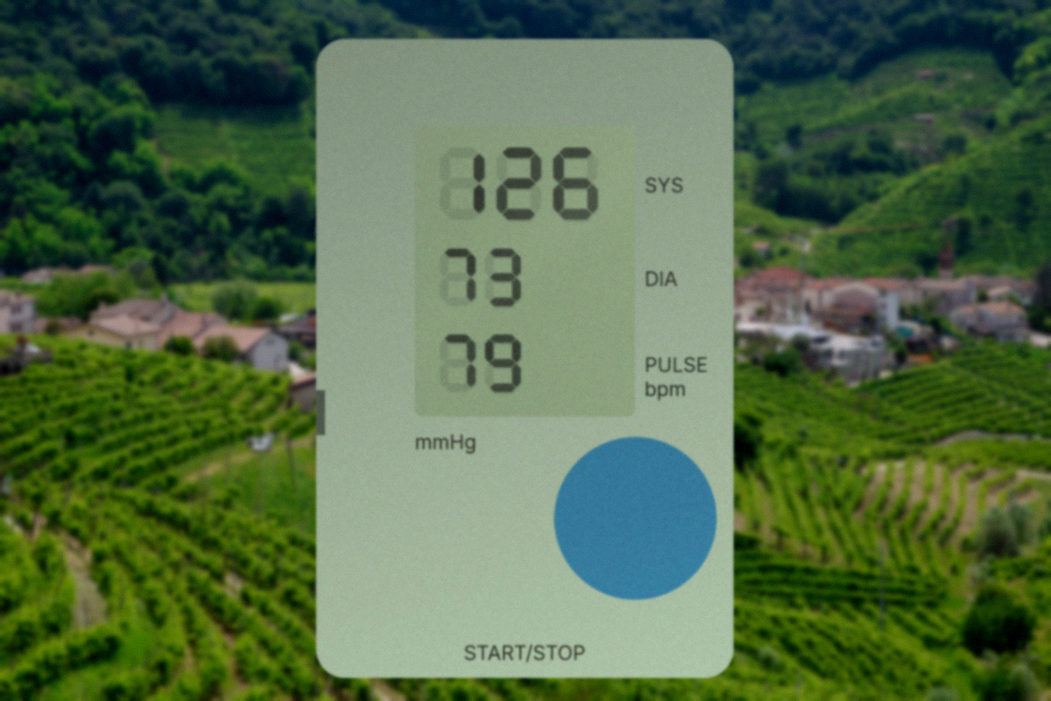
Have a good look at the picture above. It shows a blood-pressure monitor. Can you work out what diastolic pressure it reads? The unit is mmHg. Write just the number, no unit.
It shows 73
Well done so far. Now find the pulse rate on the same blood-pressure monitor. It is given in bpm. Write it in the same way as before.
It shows 79
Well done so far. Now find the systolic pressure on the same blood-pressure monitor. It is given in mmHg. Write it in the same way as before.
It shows 126
